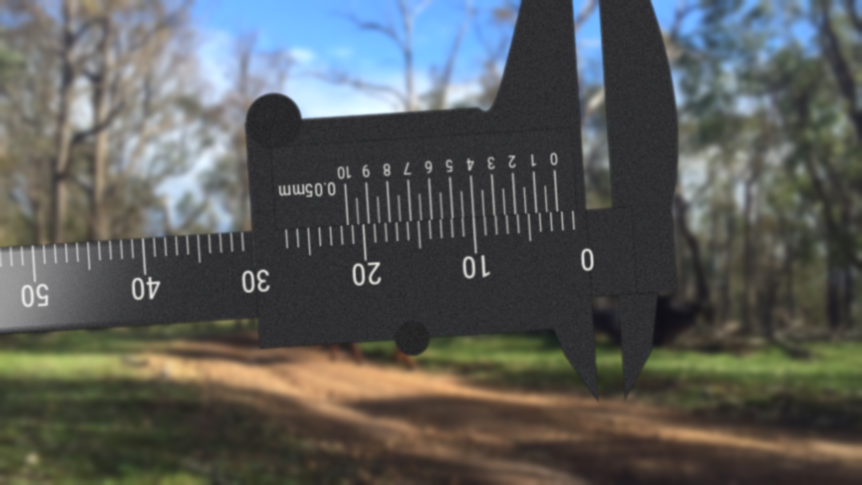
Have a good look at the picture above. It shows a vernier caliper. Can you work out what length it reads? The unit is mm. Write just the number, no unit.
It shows 2.4
